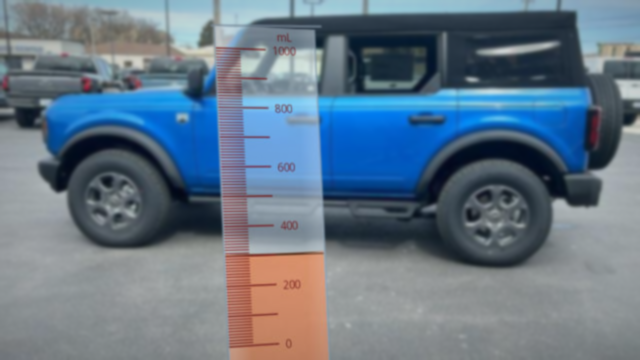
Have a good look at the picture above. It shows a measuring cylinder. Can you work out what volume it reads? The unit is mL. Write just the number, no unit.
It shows 300
